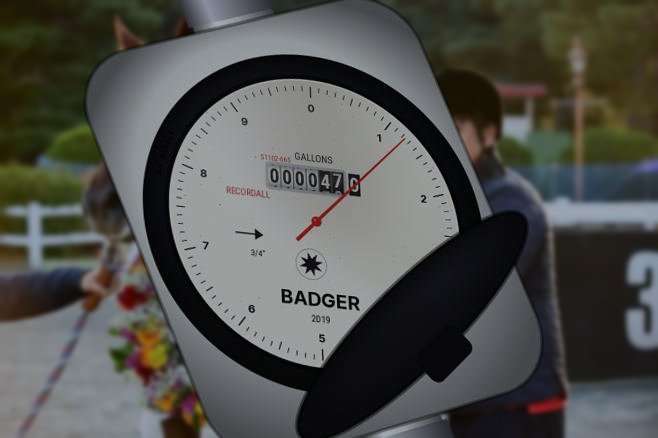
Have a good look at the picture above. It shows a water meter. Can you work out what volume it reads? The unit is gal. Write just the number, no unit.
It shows 471.2
